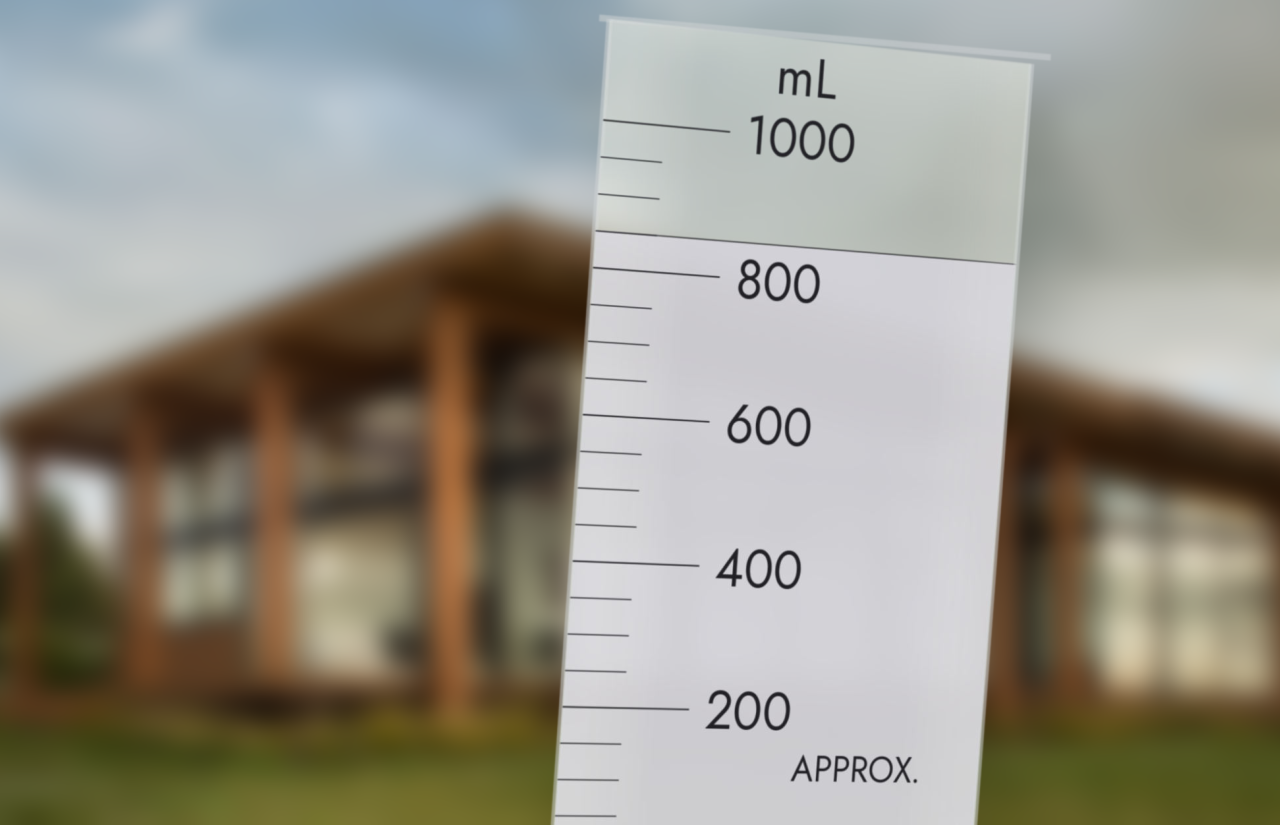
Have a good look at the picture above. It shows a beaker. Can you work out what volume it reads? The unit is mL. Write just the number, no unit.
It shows 850
